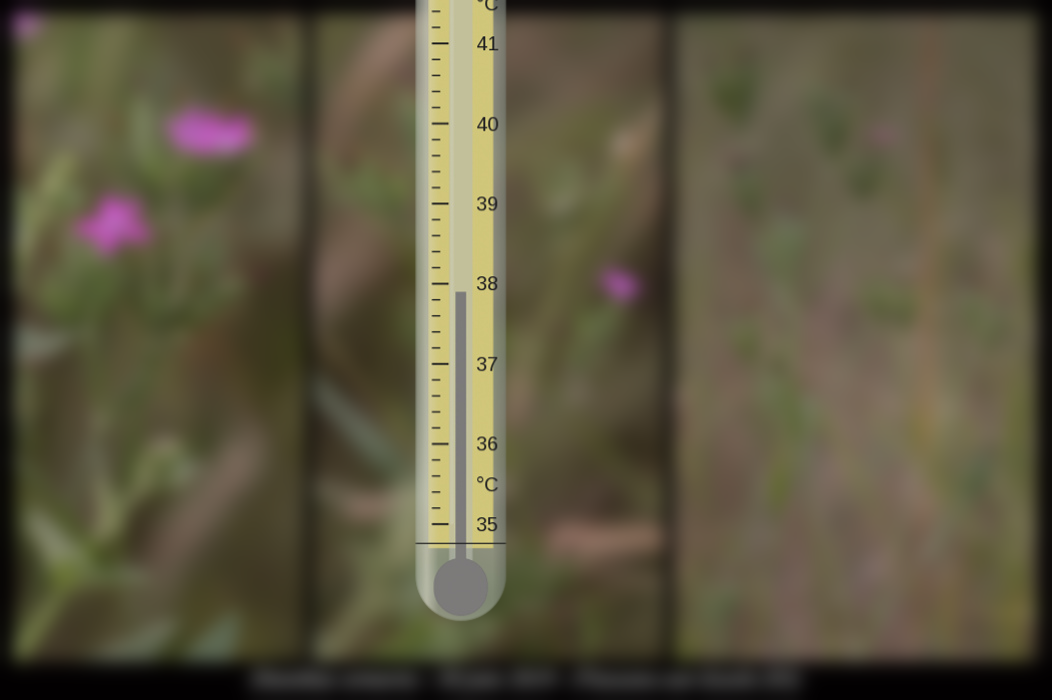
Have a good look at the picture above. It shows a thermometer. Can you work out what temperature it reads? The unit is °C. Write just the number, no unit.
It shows 37.9
